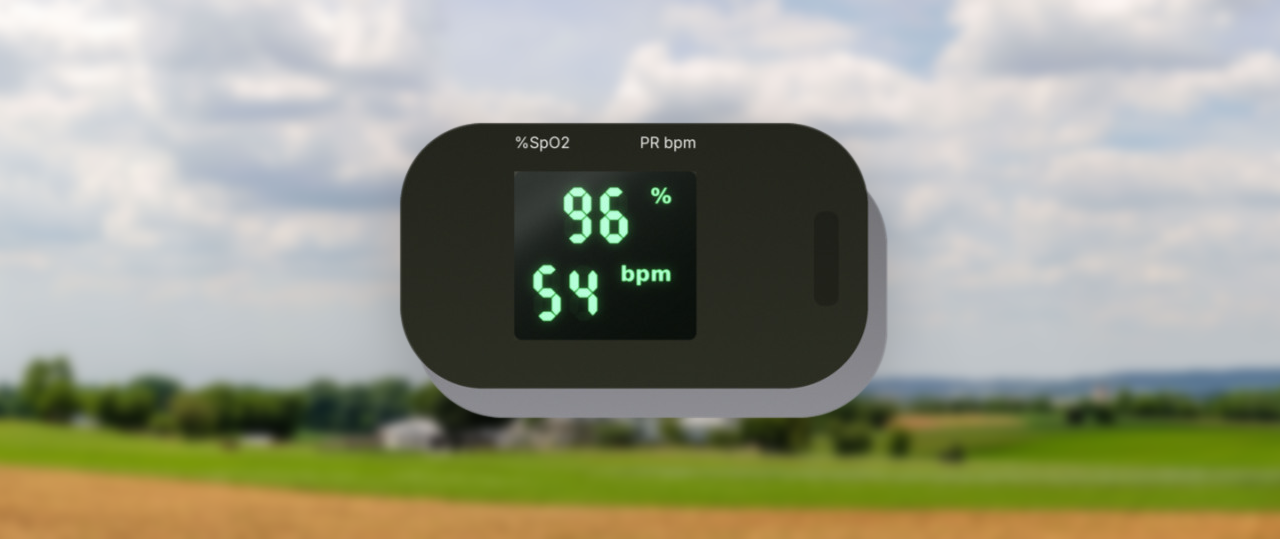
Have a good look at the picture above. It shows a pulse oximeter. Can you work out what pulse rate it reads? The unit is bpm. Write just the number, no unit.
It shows 54
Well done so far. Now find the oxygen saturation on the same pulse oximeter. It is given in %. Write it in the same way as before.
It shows 96
